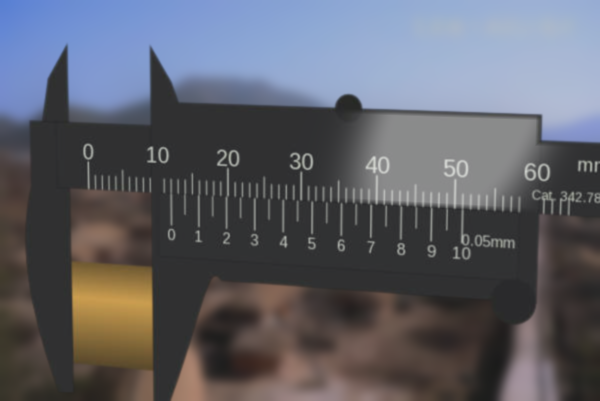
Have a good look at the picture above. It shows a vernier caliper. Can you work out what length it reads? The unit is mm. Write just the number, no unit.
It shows 12.0
